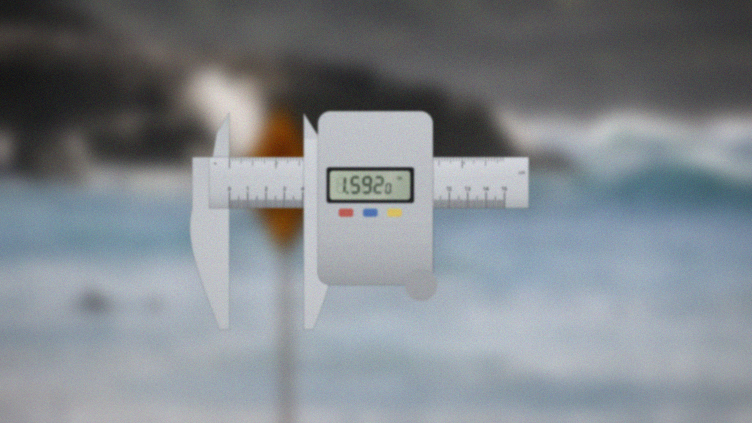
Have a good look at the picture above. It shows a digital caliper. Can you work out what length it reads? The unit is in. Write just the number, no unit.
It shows 1.5920
